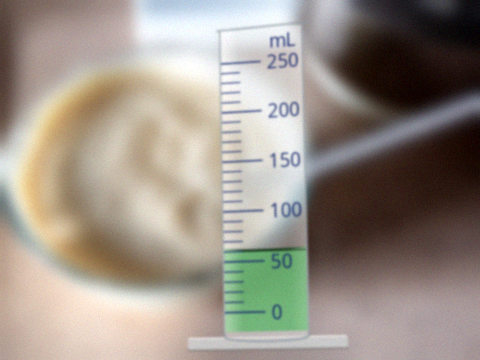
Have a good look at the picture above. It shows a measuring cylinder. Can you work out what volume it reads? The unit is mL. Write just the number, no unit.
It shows 60
